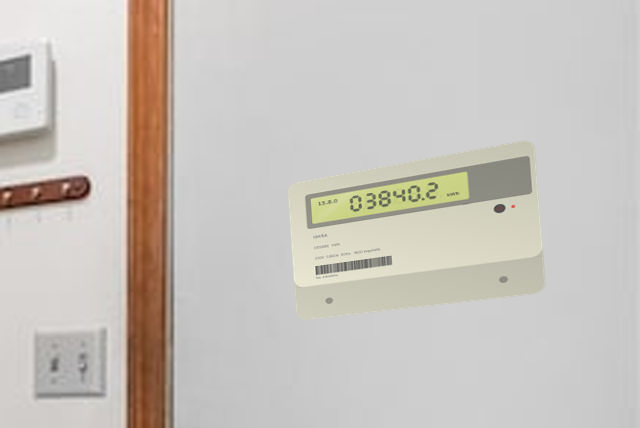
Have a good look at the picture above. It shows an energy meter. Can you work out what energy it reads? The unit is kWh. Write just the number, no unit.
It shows 3840.2
